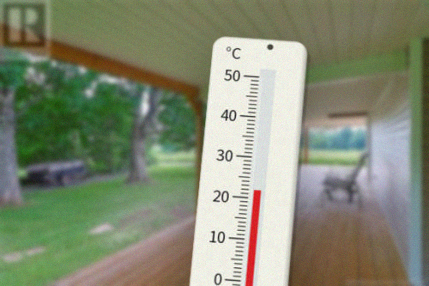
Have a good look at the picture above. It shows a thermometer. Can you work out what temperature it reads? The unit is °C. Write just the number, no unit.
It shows 22
